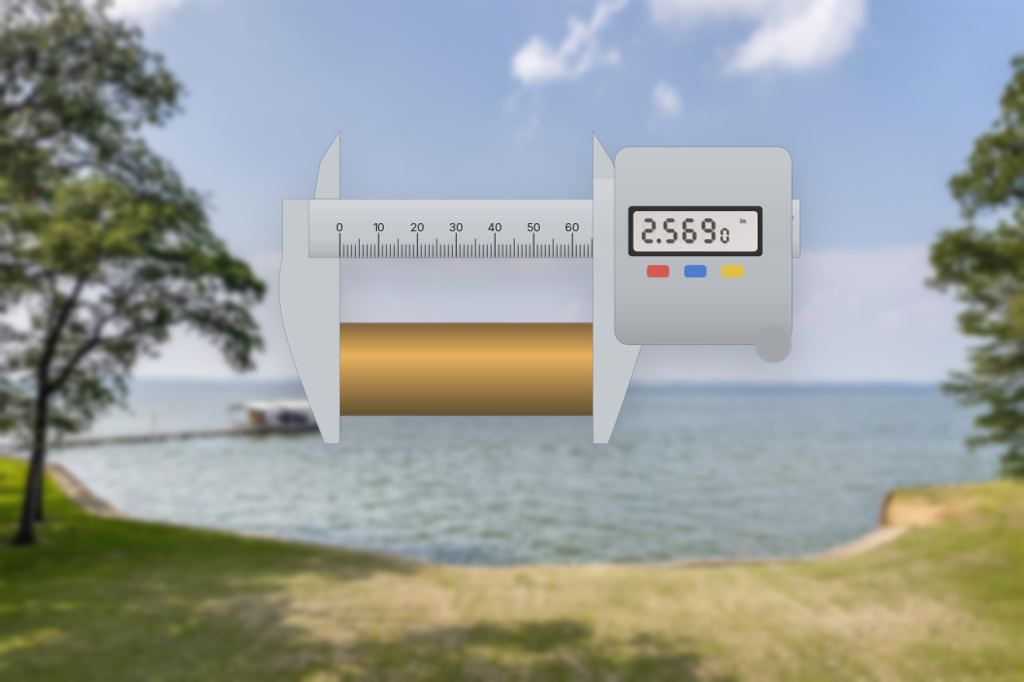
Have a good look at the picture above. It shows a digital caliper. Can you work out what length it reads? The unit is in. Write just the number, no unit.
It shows 2.5690
